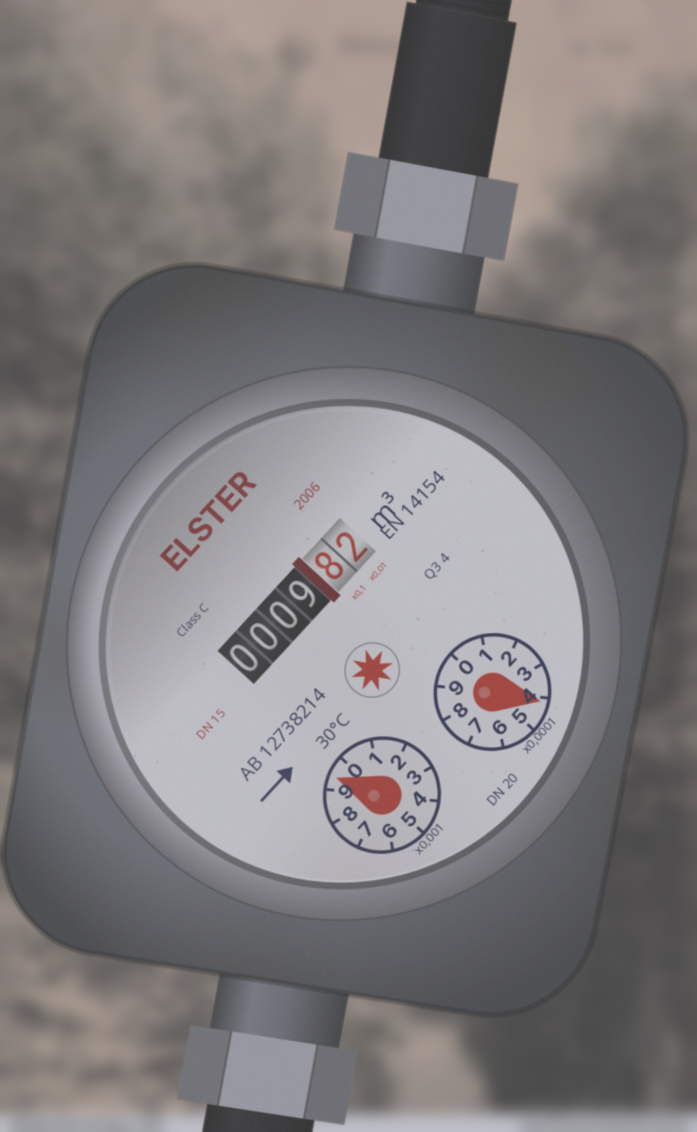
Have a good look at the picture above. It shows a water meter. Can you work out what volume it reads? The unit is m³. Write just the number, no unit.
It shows 9.8194
